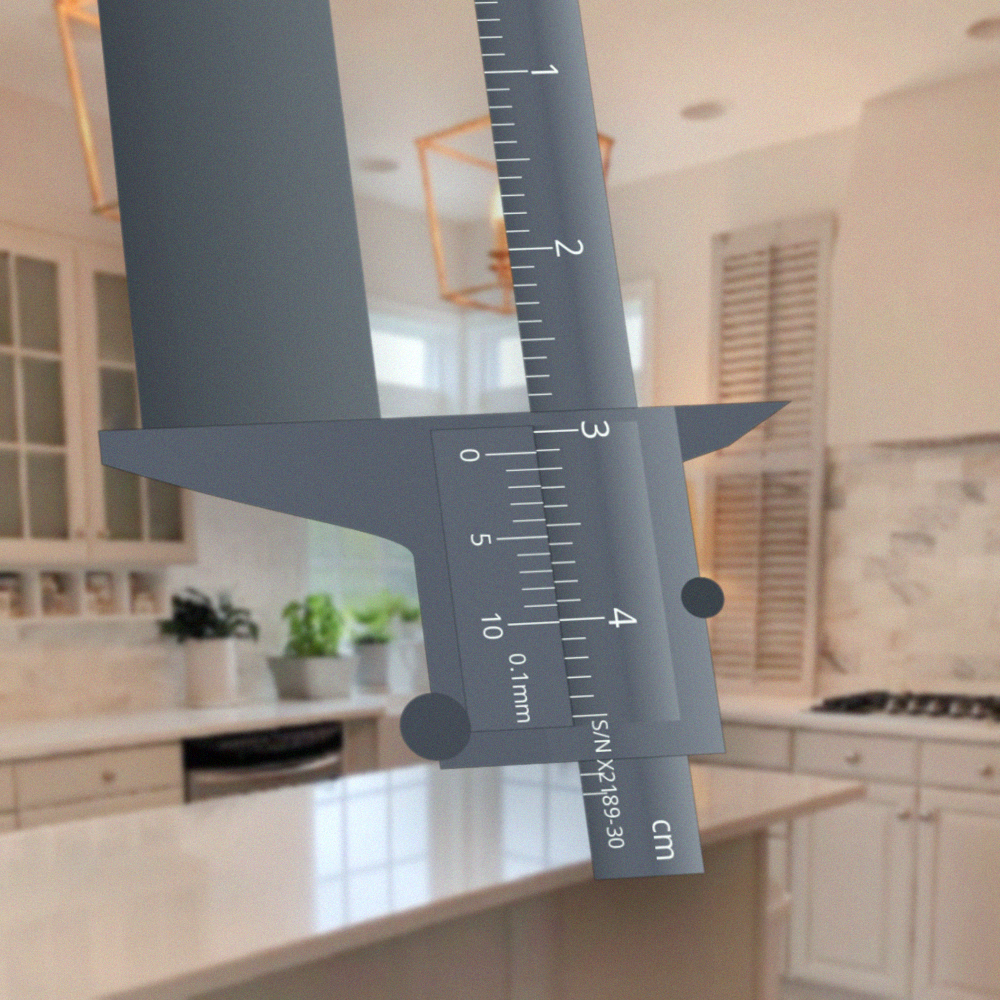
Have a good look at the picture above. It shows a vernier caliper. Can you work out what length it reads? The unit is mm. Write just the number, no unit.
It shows 31.1
